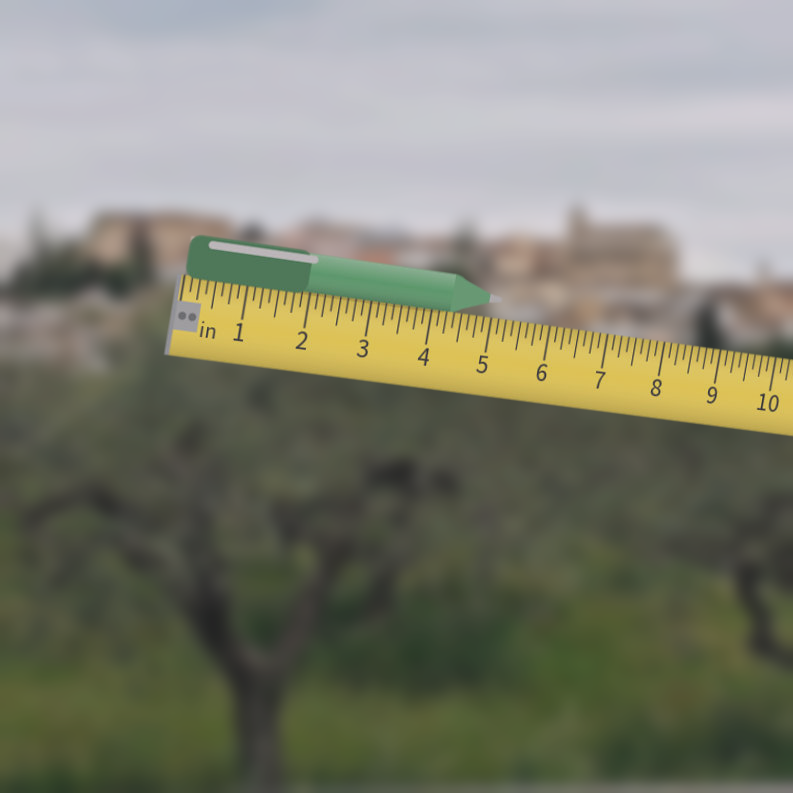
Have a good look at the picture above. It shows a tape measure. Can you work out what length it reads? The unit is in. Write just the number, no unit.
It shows 5.125
